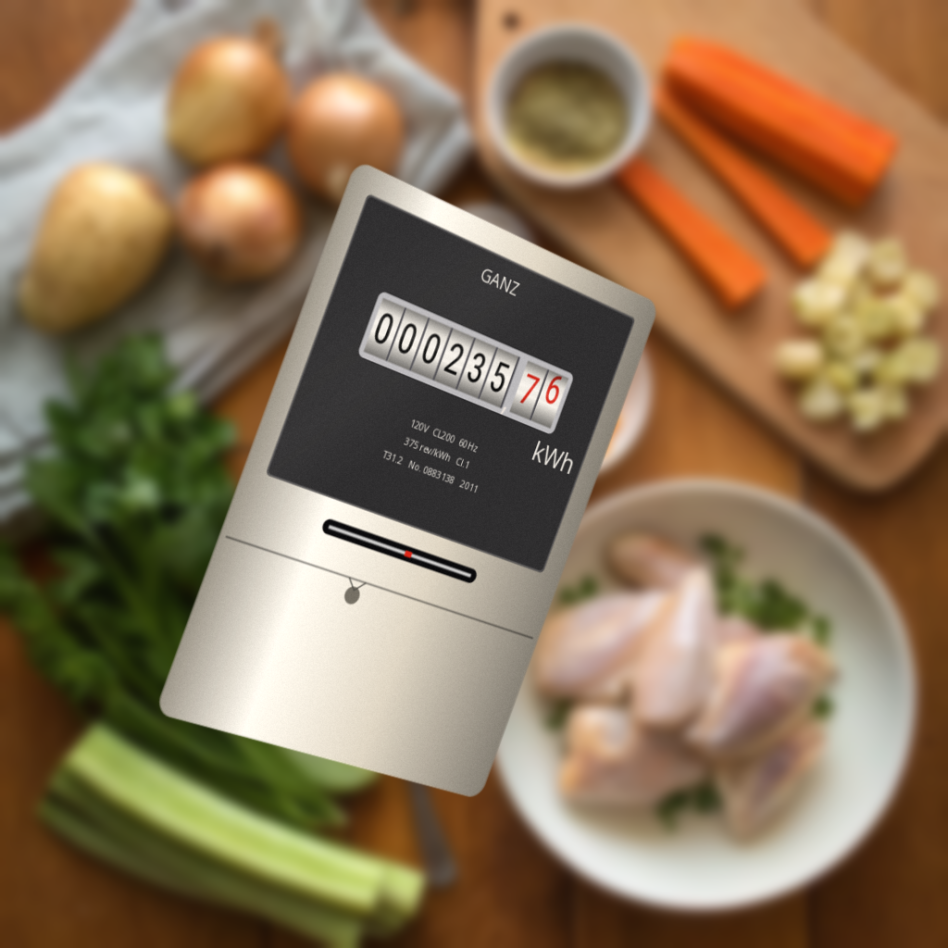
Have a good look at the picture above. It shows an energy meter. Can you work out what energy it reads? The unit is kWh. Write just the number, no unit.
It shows 235.76
